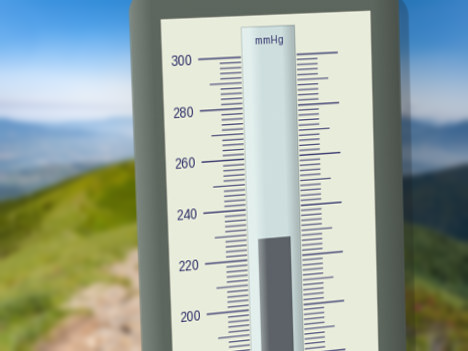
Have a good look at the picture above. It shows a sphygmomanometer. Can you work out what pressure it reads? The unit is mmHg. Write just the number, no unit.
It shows 228
